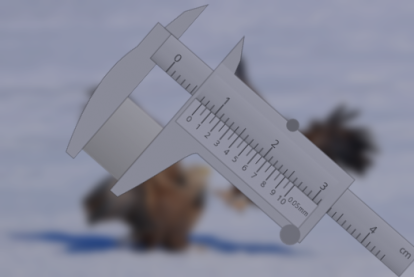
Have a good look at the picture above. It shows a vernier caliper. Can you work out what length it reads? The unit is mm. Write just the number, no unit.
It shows 7.4
